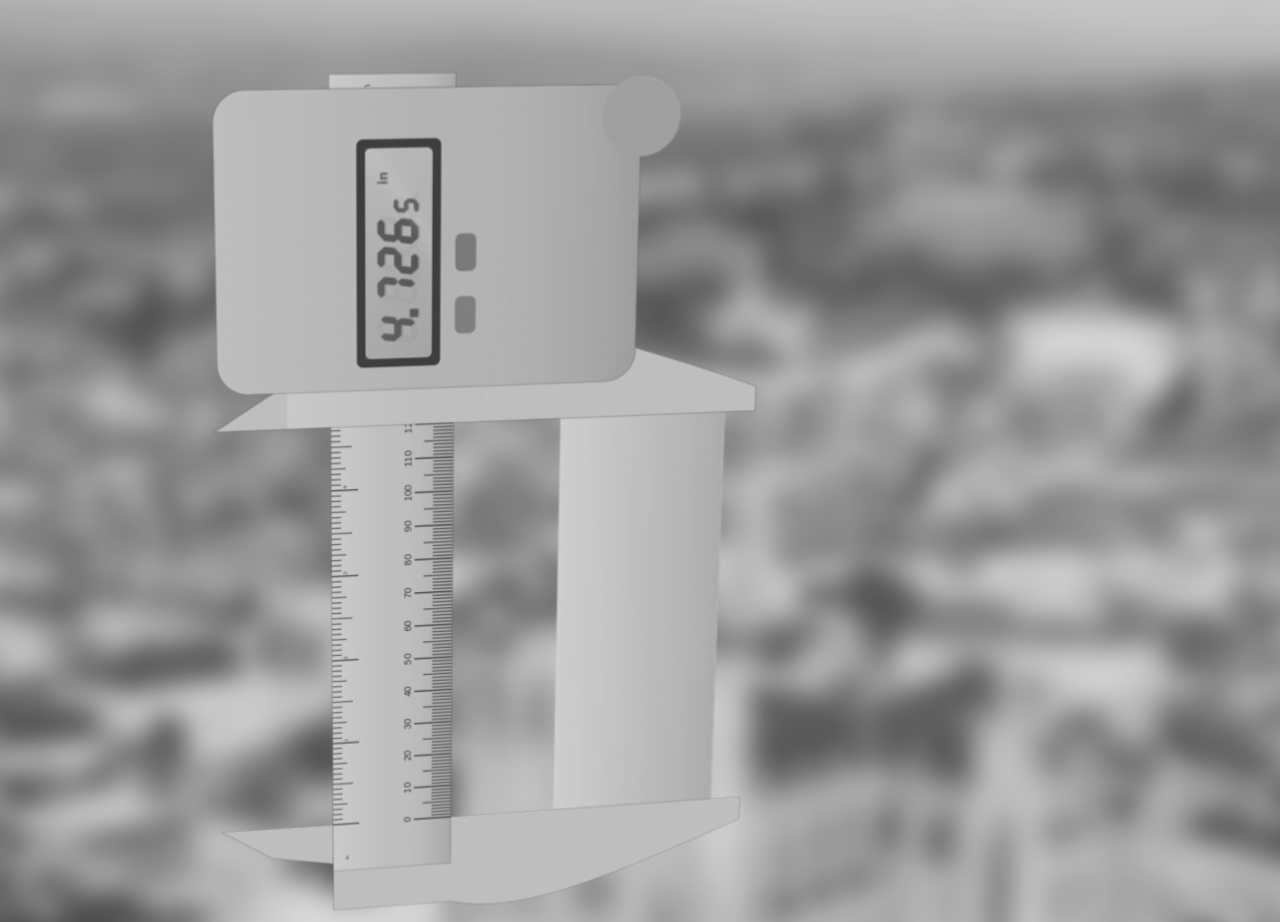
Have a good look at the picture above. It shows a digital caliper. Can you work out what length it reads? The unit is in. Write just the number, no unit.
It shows 4.7265
